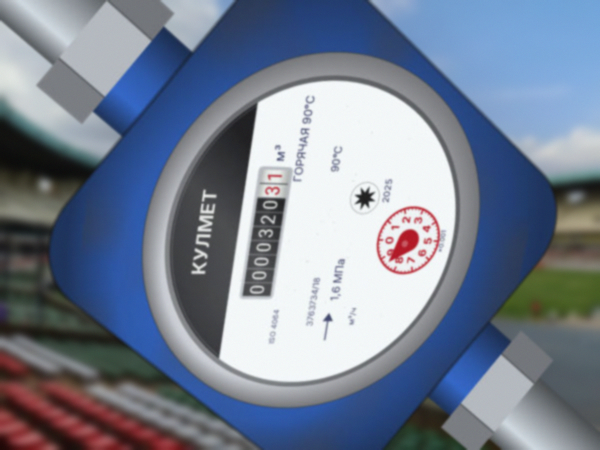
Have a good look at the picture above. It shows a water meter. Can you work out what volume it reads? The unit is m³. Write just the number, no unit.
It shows 320.318
